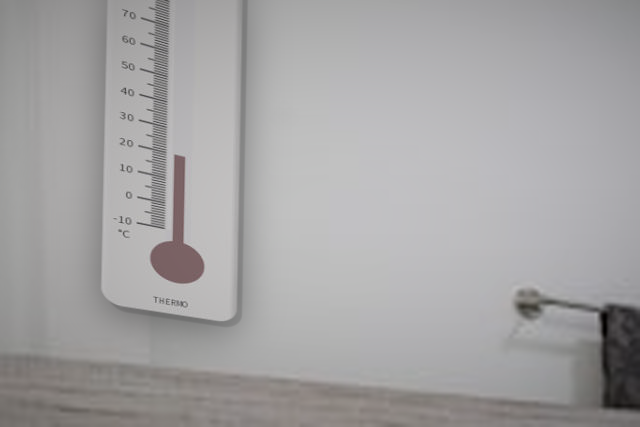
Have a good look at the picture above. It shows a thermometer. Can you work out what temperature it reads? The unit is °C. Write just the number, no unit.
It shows 20
